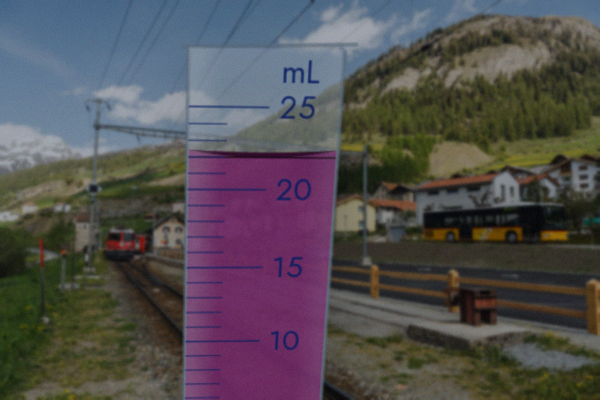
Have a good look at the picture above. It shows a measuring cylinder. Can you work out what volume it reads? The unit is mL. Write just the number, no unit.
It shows 22
